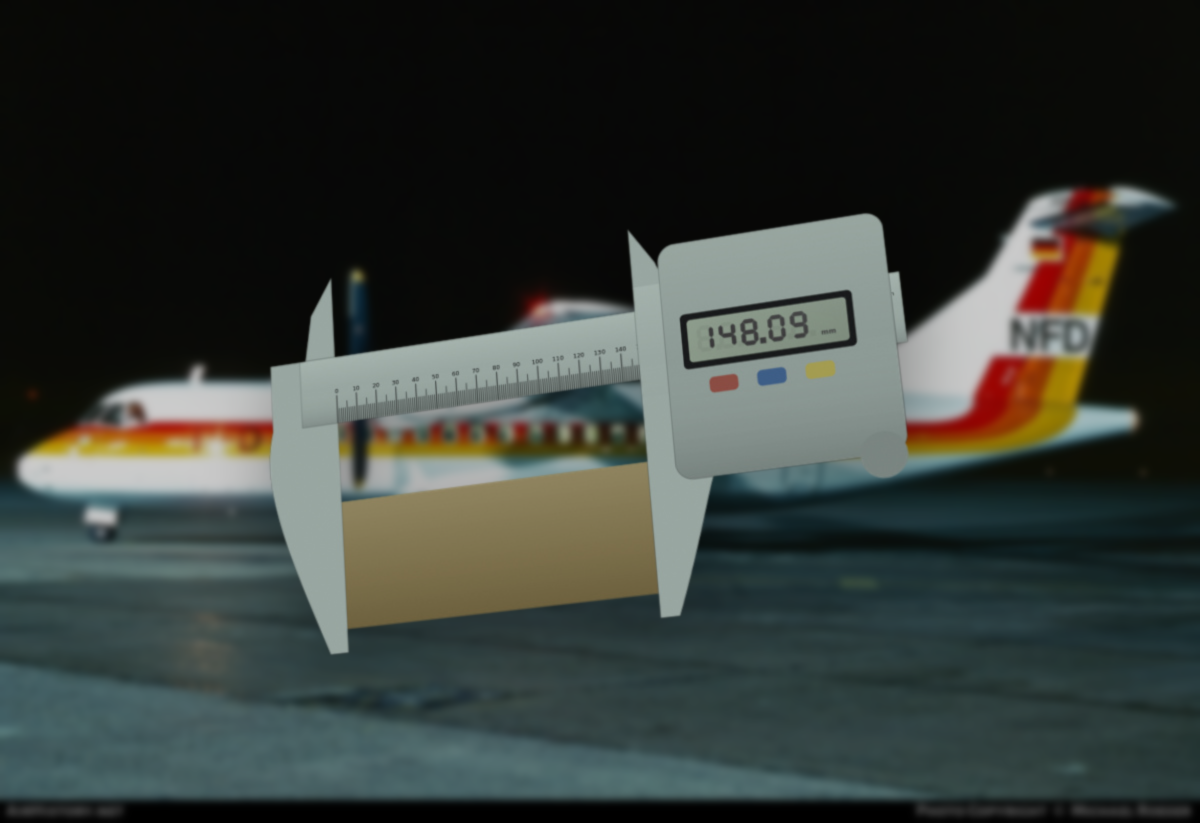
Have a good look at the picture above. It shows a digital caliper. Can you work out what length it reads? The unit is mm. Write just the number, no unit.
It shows 148.09
